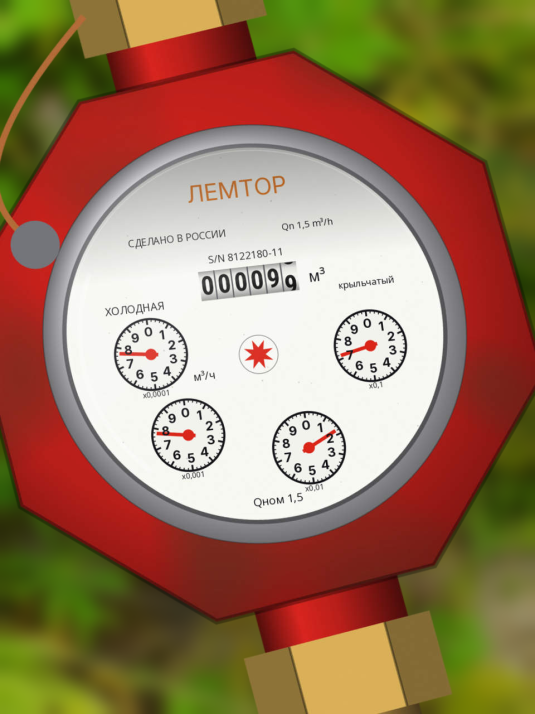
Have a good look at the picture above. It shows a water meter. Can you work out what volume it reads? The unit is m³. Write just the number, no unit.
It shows 98.7177
